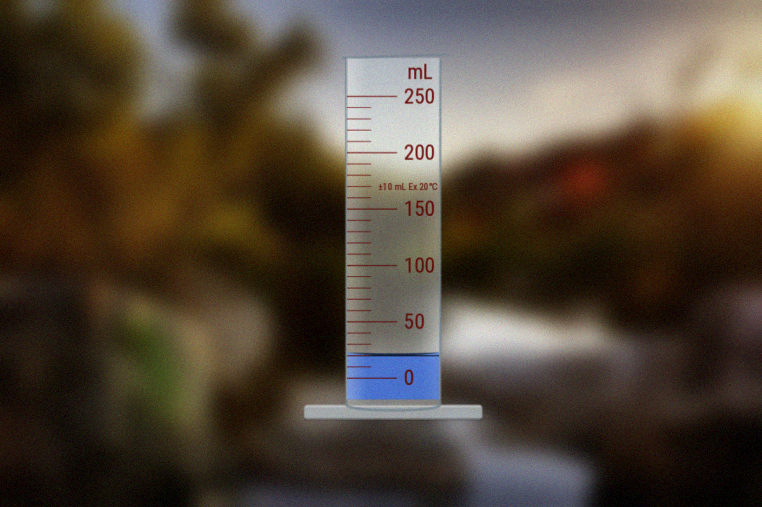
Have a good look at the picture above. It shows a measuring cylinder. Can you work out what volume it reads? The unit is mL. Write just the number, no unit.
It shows 20
